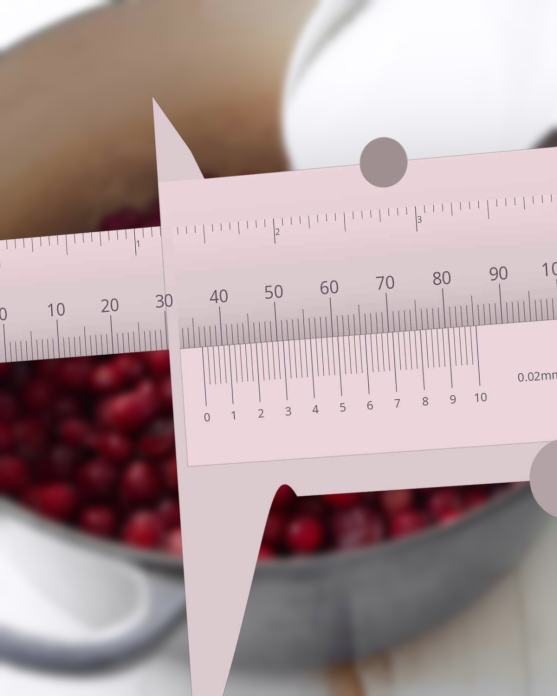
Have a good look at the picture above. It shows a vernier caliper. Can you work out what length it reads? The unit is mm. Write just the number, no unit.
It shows 36.4
